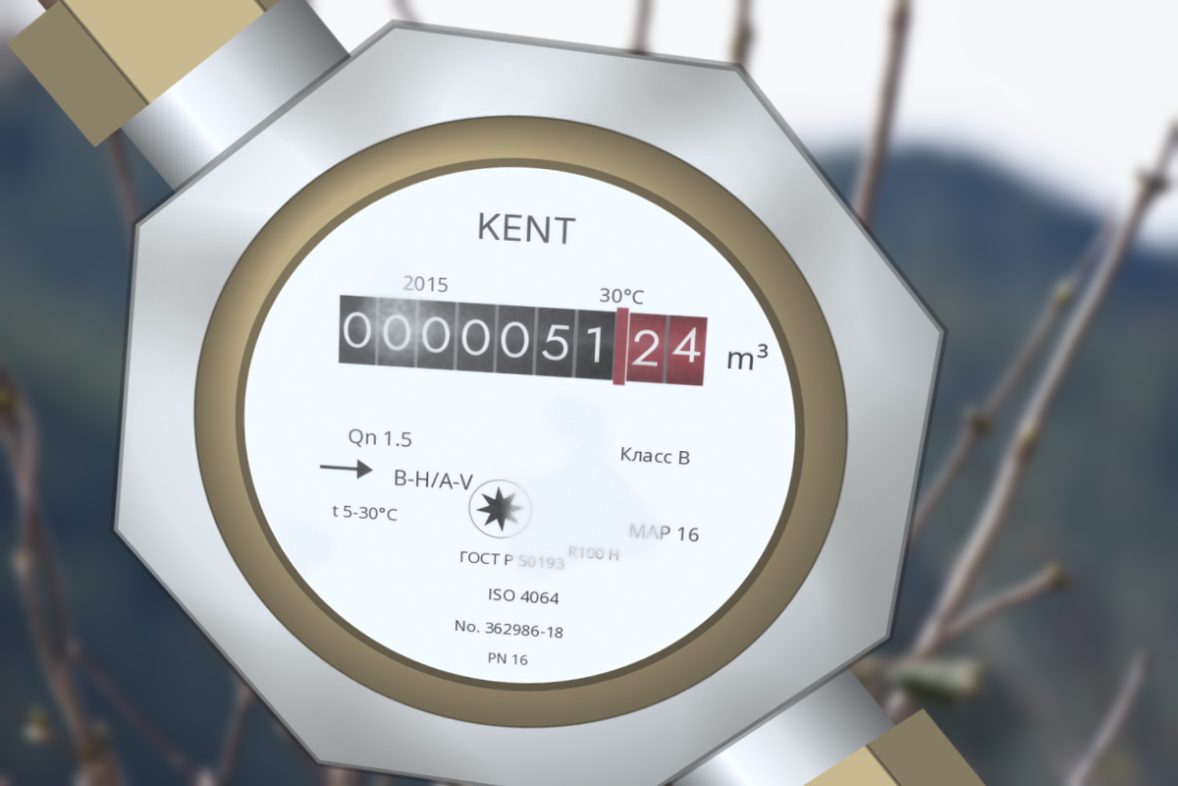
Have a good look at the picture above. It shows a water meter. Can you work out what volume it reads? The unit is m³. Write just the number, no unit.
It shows 51.24
